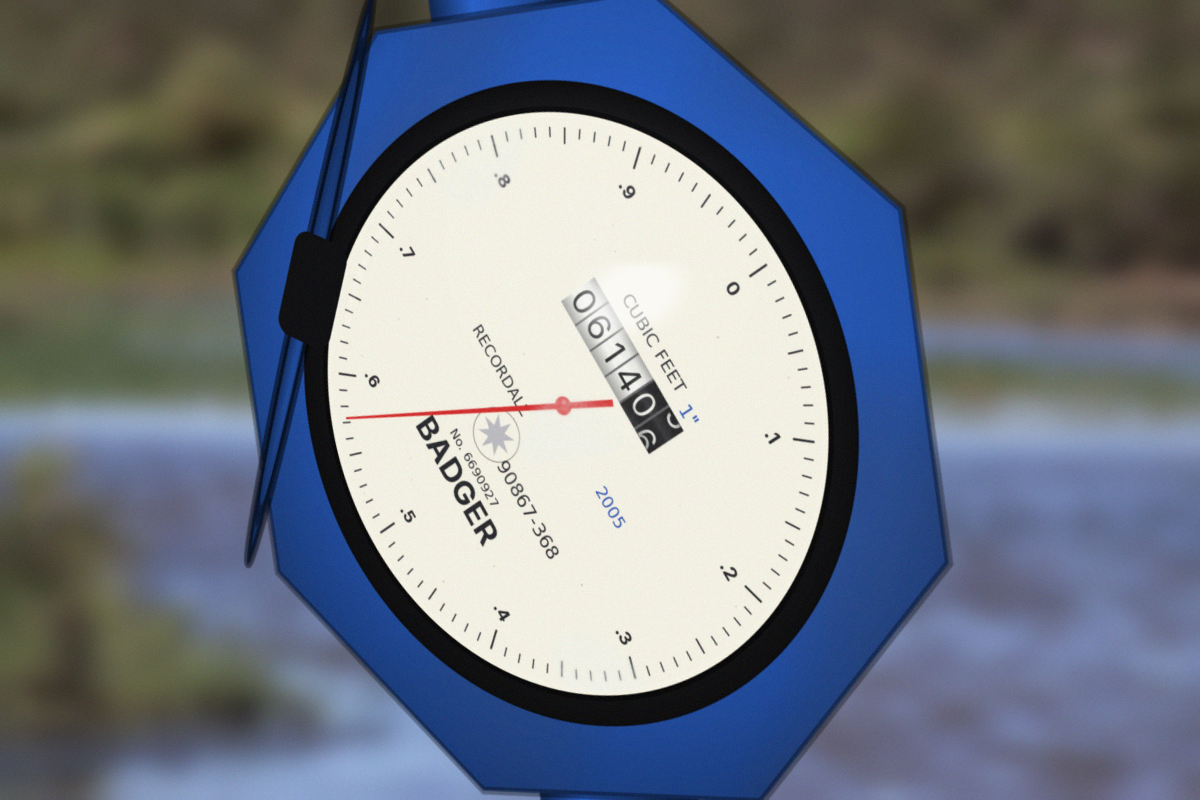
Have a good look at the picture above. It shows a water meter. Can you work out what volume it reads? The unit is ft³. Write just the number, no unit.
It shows 61405.57
